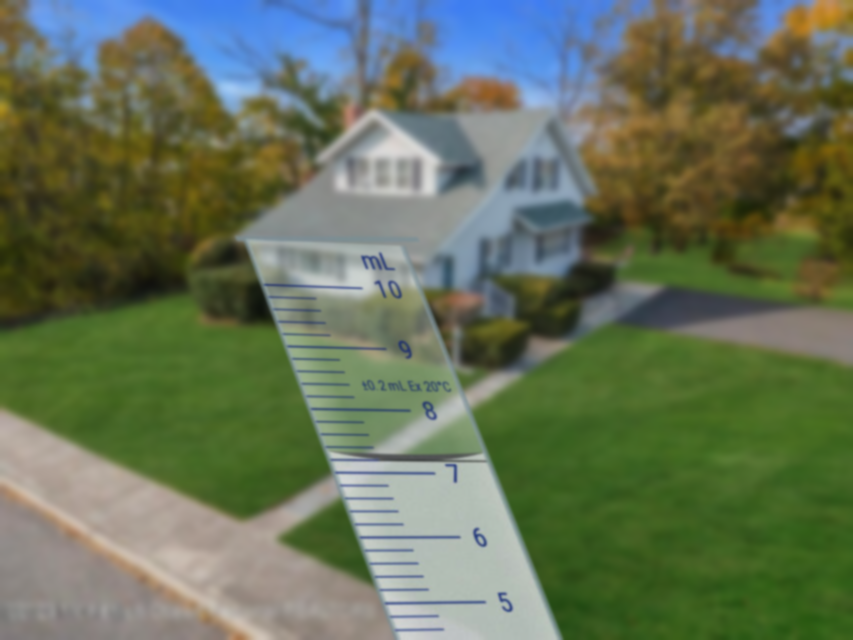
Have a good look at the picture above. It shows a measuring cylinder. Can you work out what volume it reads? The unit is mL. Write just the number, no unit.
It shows 7.2
